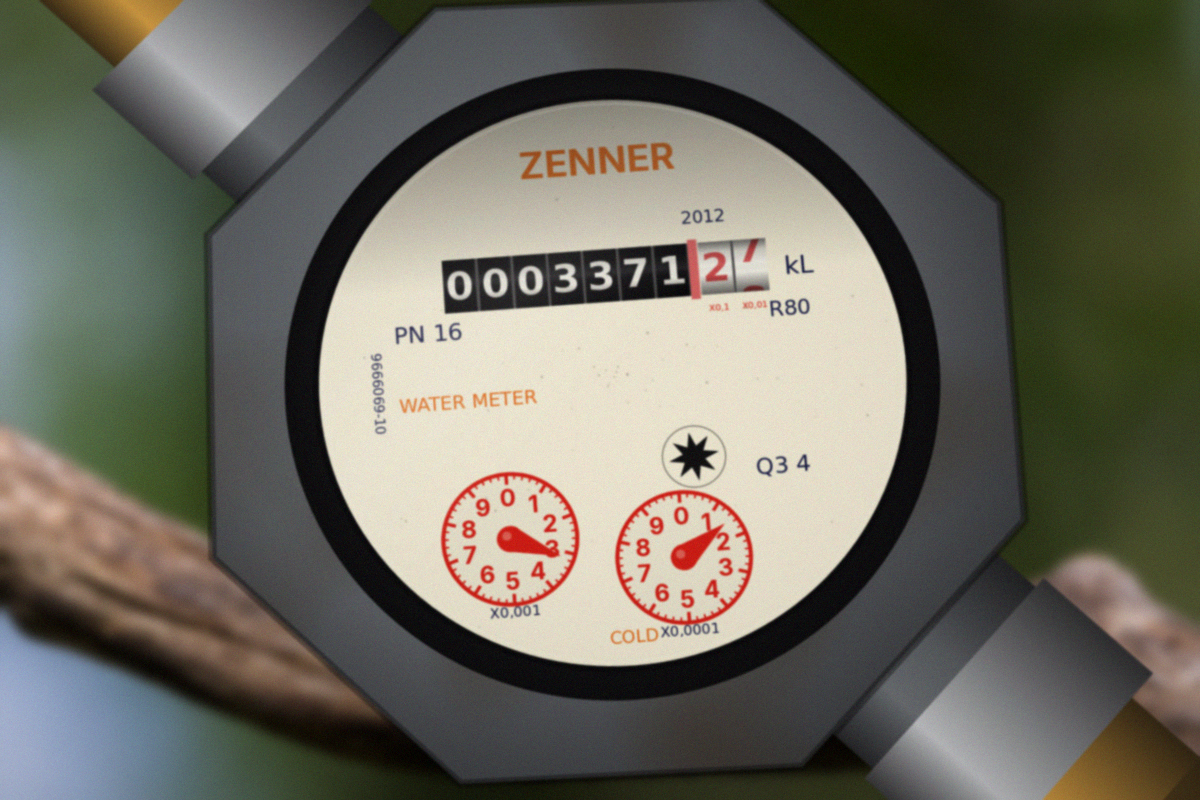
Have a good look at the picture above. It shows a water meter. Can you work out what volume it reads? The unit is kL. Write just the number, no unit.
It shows 3371.2731
